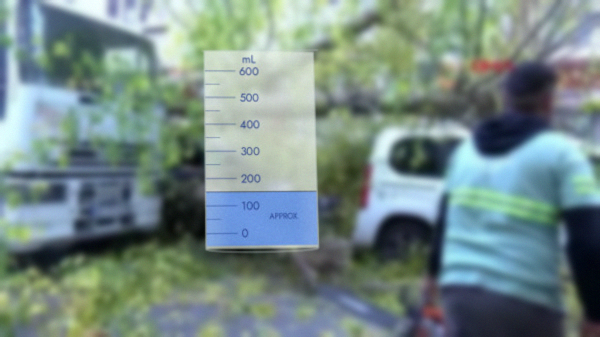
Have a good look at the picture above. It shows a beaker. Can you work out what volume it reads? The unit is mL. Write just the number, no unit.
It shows 150
